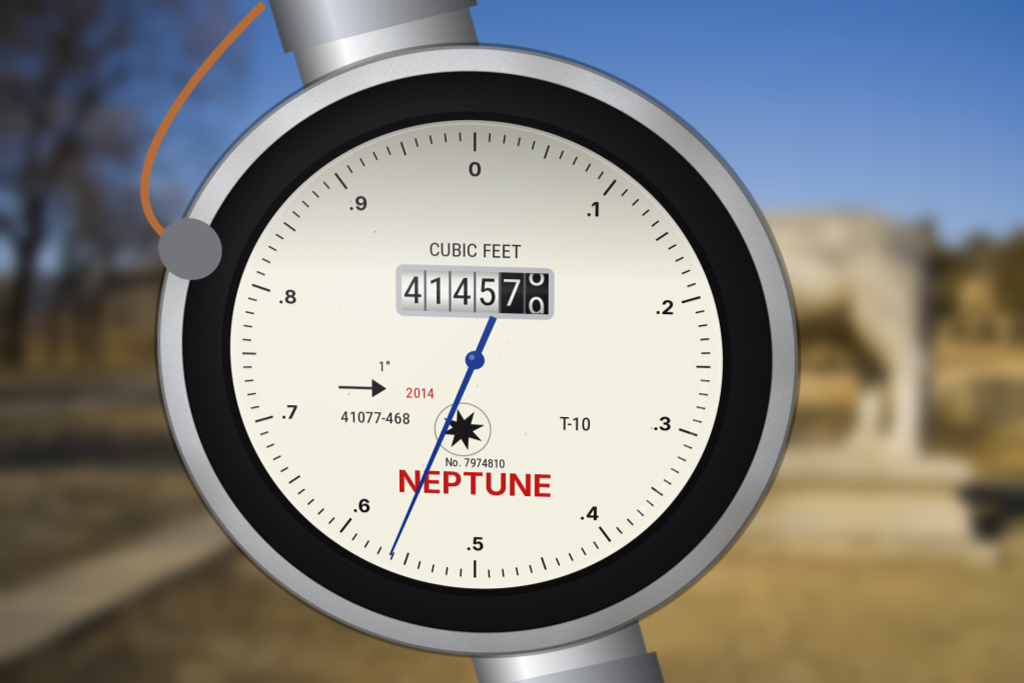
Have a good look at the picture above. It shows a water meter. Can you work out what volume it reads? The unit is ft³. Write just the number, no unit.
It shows 414578.56
